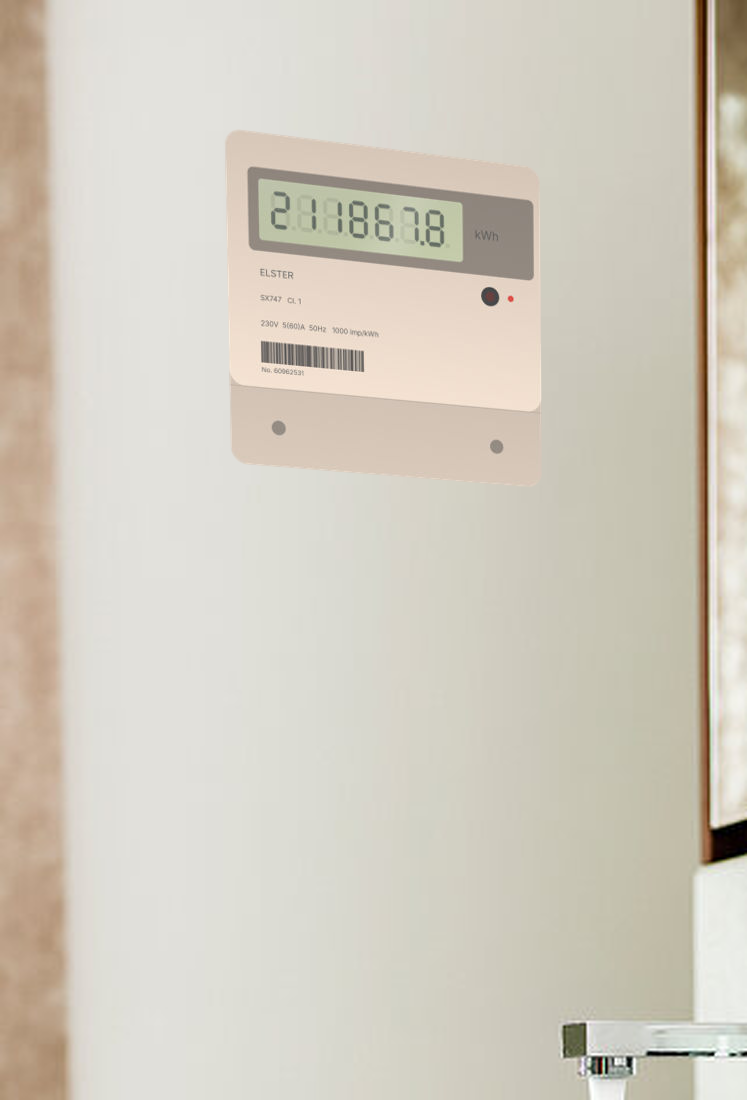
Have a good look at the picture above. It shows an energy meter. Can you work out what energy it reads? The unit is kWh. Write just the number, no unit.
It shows 211867.8
